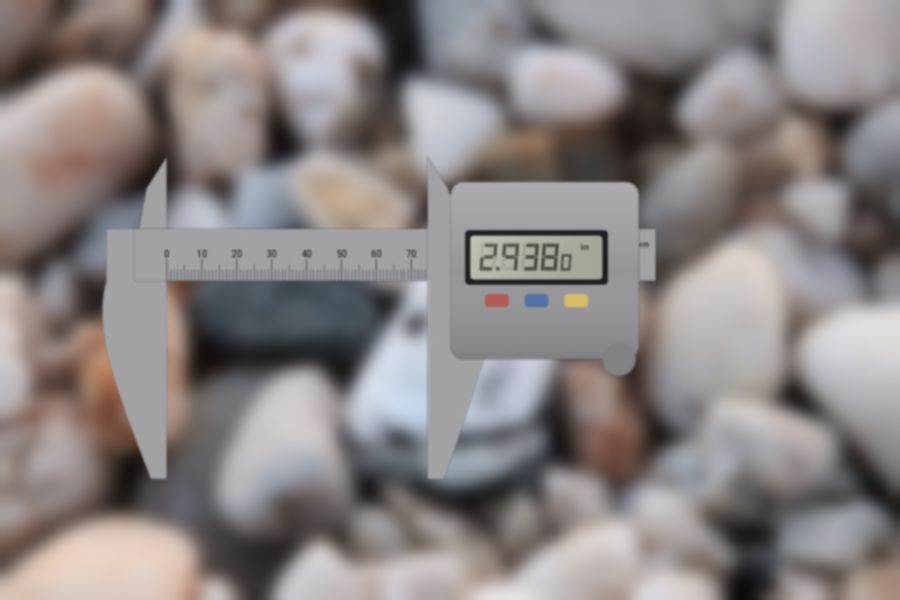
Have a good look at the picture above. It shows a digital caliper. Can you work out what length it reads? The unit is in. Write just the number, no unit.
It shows 2.9380
